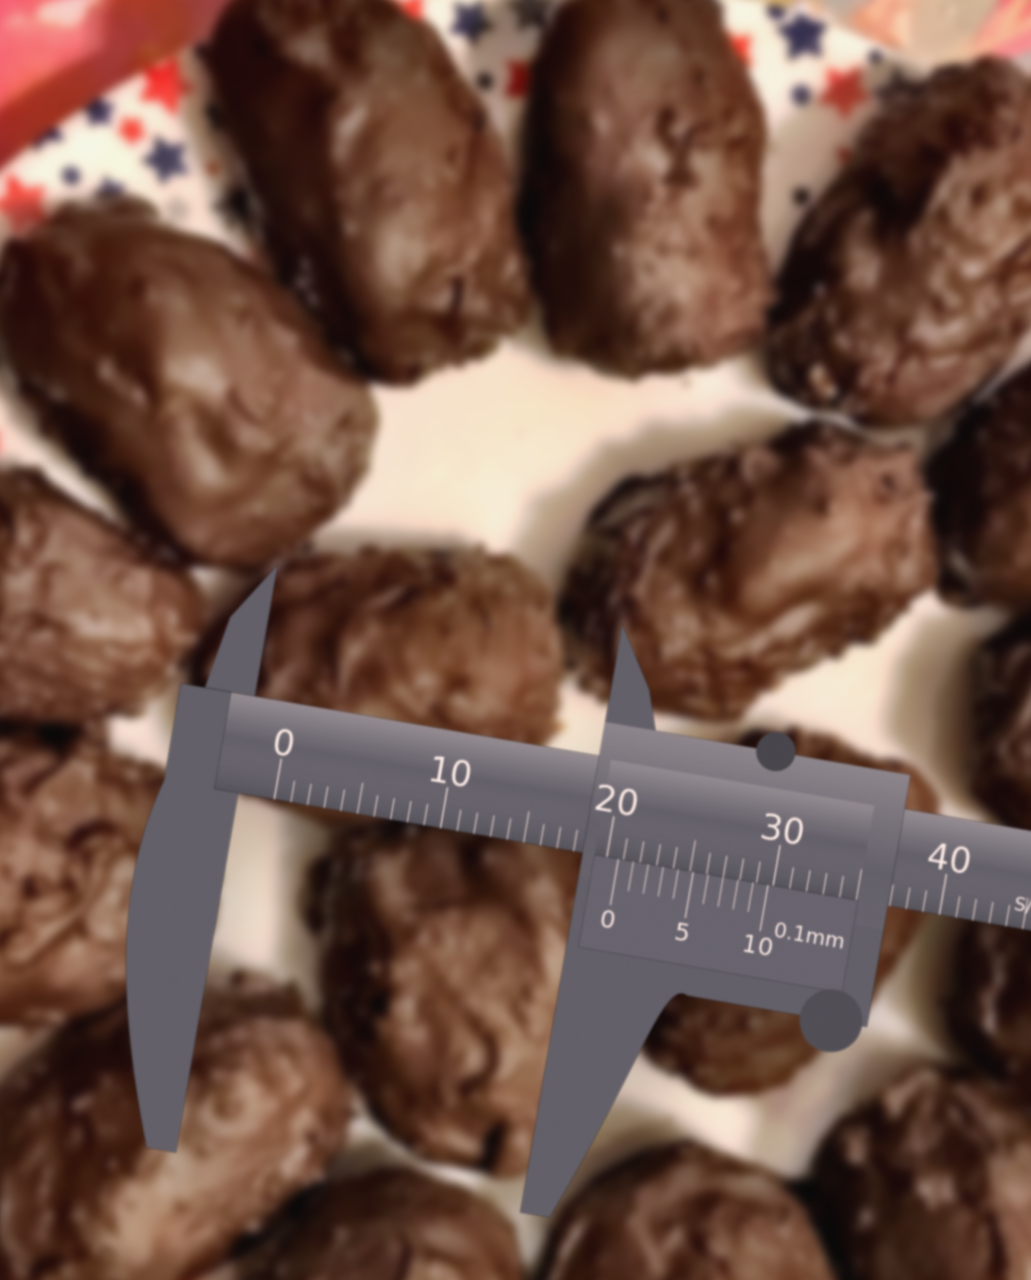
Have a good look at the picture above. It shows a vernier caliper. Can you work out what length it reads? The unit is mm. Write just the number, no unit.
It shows 20.7
